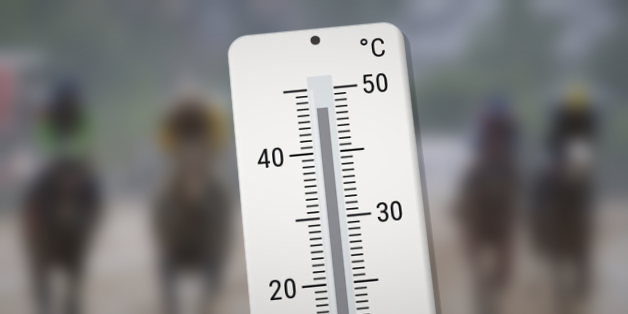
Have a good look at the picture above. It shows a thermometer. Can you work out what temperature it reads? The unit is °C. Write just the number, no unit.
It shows 47
